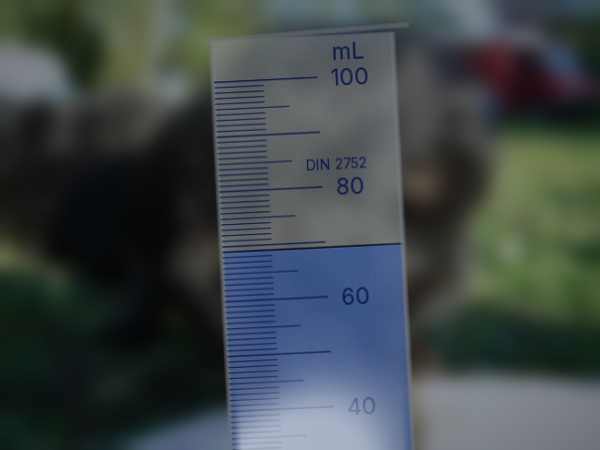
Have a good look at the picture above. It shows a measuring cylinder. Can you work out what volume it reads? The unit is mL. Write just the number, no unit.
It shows 69
